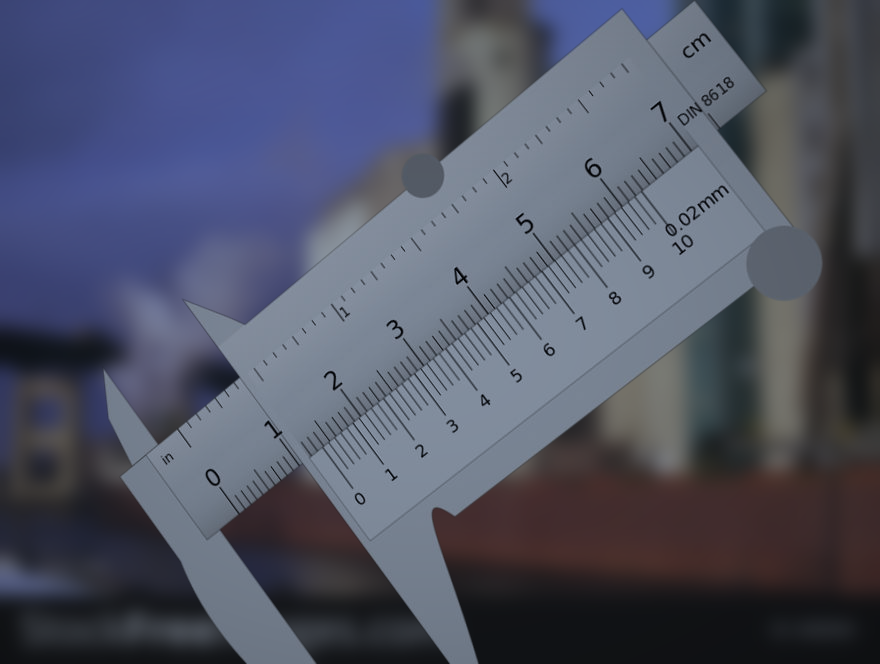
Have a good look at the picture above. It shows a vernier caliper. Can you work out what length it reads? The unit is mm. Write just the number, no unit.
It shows 13.8
